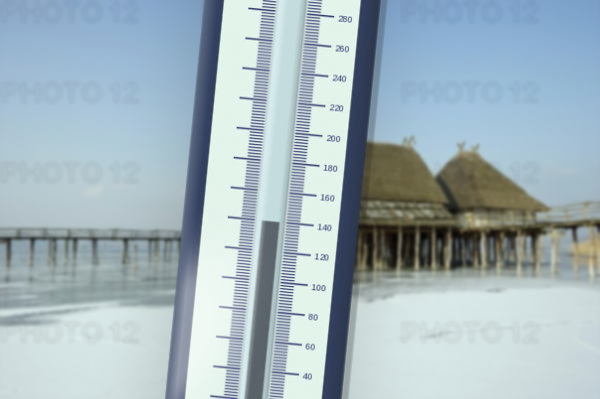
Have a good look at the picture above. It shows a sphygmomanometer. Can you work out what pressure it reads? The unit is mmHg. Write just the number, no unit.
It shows 140
